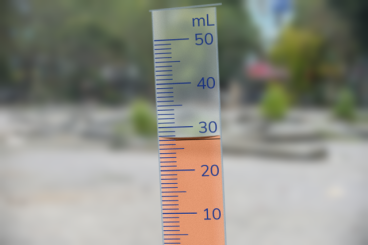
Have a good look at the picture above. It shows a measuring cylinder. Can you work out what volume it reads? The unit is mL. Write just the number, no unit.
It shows 27
